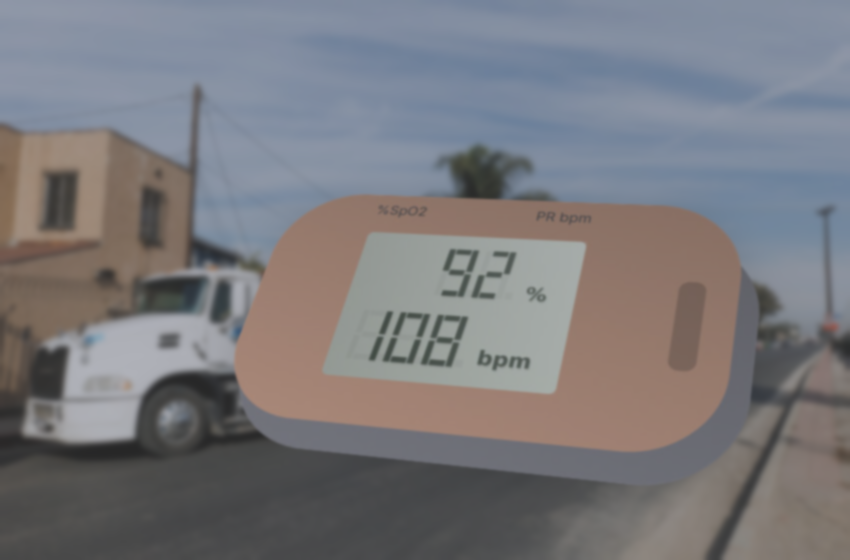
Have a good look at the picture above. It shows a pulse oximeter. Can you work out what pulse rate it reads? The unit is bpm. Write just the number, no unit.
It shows 108
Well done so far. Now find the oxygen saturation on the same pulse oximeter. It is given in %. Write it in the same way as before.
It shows 92
